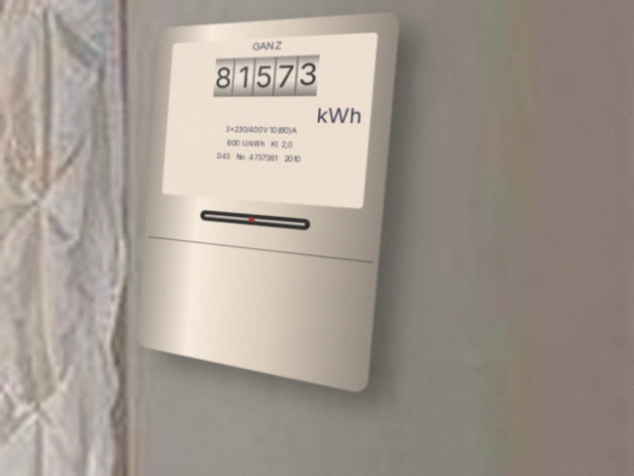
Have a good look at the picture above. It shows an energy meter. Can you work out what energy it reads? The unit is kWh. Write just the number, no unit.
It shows 81573
